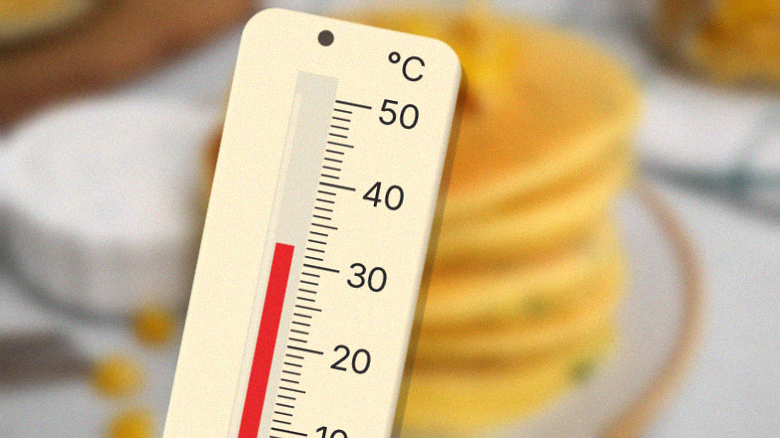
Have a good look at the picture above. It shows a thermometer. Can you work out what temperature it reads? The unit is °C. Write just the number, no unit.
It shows 32
